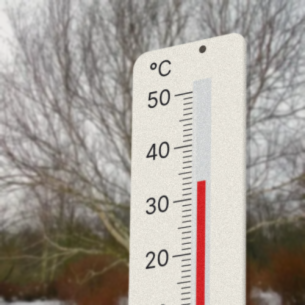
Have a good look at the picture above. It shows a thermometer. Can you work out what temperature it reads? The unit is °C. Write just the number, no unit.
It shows 33
